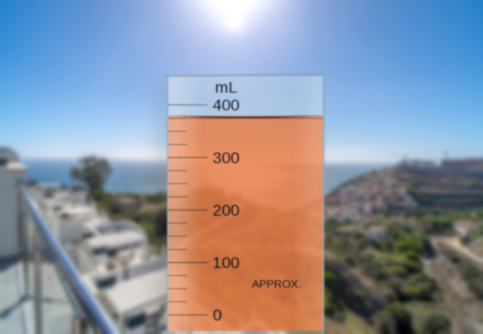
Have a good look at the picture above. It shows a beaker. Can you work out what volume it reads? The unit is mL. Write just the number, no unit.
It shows 375
